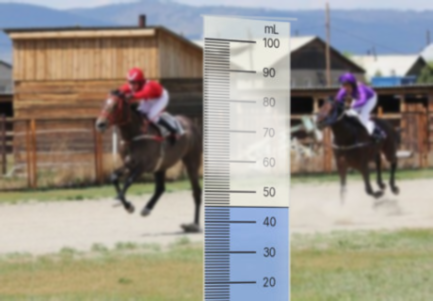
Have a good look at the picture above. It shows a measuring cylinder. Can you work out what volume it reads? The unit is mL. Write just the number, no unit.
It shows 45
